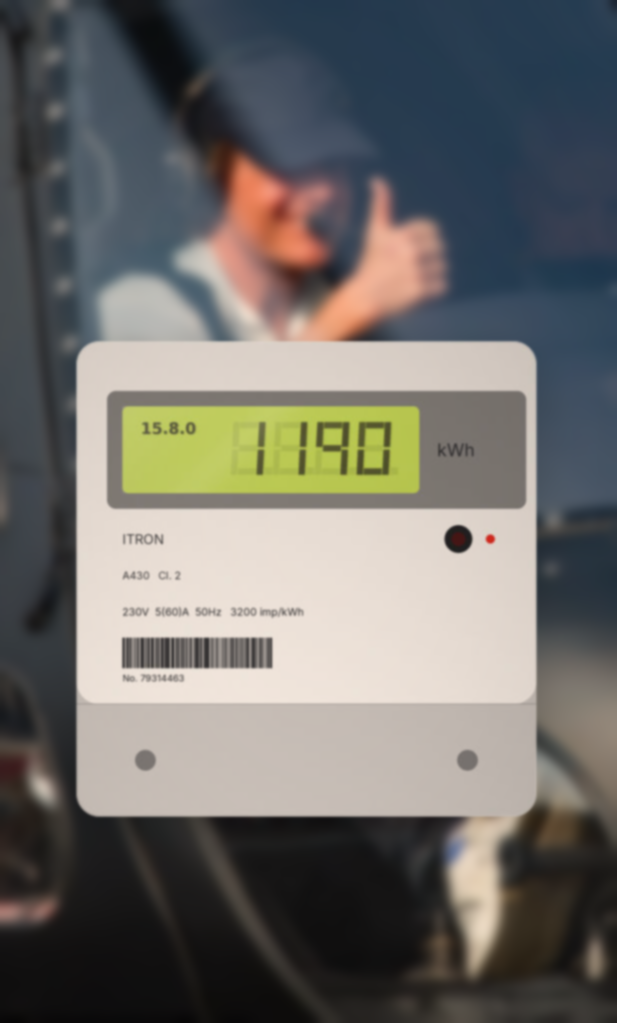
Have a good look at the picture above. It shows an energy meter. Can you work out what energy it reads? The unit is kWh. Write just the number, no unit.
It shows 1190
